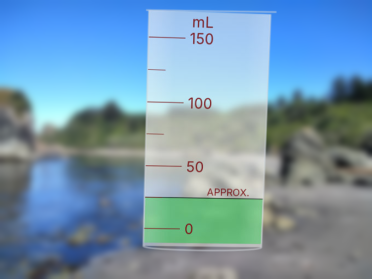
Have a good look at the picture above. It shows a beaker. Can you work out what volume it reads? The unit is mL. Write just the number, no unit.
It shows 25
